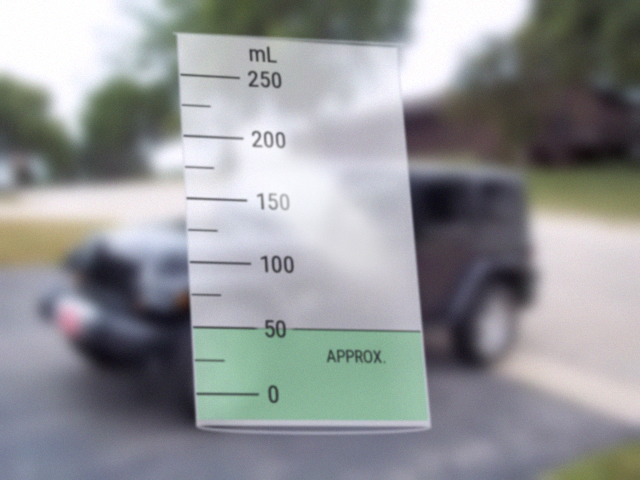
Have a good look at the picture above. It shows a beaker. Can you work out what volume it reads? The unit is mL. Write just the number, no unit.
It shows 50
